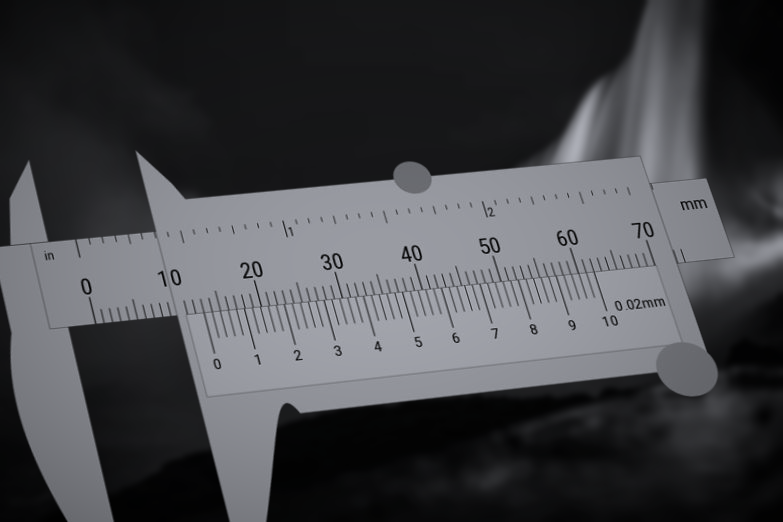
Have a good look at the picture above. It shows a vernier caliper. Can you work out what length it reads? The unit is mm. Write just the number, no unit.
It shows 13.0
